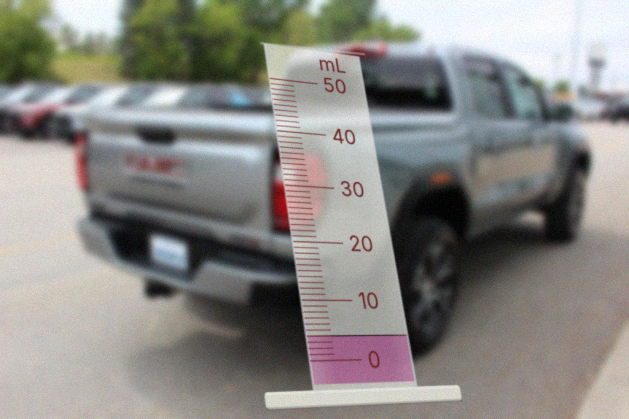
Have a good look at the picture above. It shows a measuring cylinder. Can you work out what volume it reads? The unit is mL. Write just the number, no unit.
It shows 4
